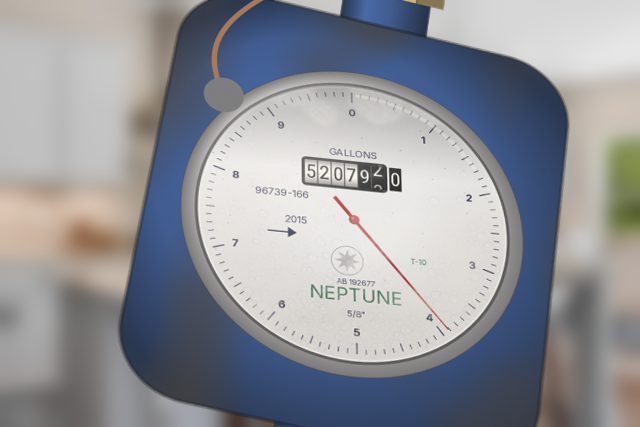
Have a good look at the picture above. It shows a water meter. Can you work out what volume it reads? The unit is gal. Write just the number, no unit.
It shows 5207923.9
